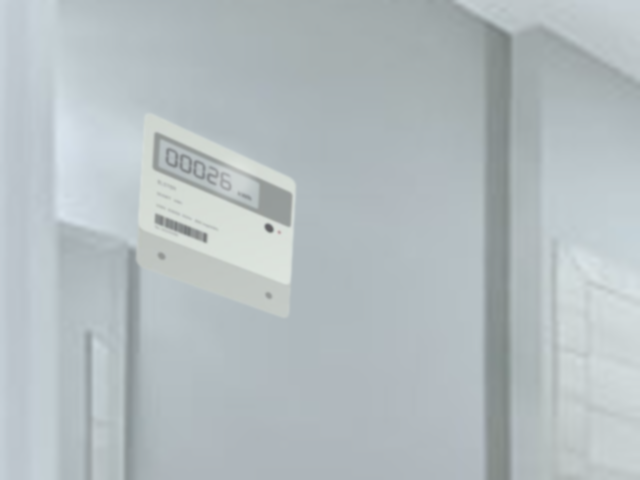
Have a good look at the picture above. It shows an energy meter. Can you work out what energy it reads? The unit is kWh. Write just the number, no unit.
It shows 26
